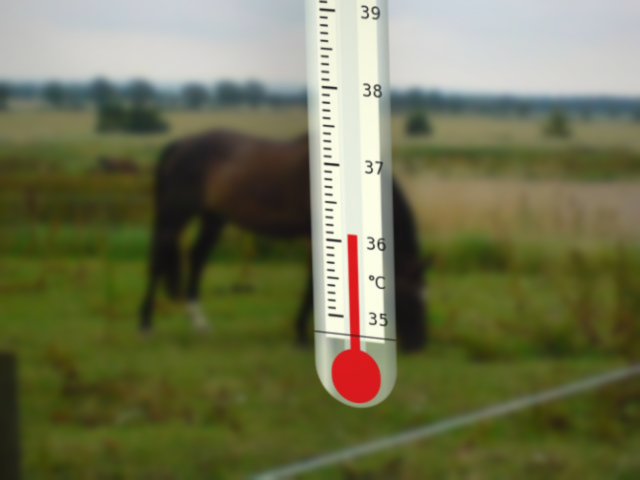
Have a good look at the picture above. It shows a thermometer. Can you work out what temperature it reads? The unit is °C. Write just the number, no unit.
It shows 36.1
